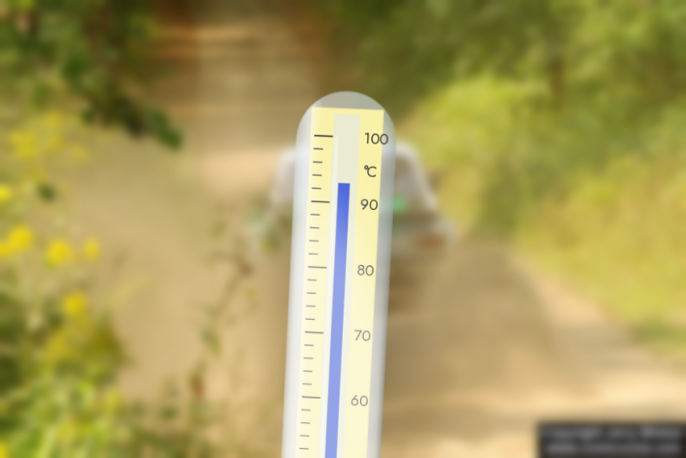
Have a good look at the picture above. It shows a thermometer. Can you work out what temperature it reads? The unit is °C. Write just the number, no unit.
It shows 93
